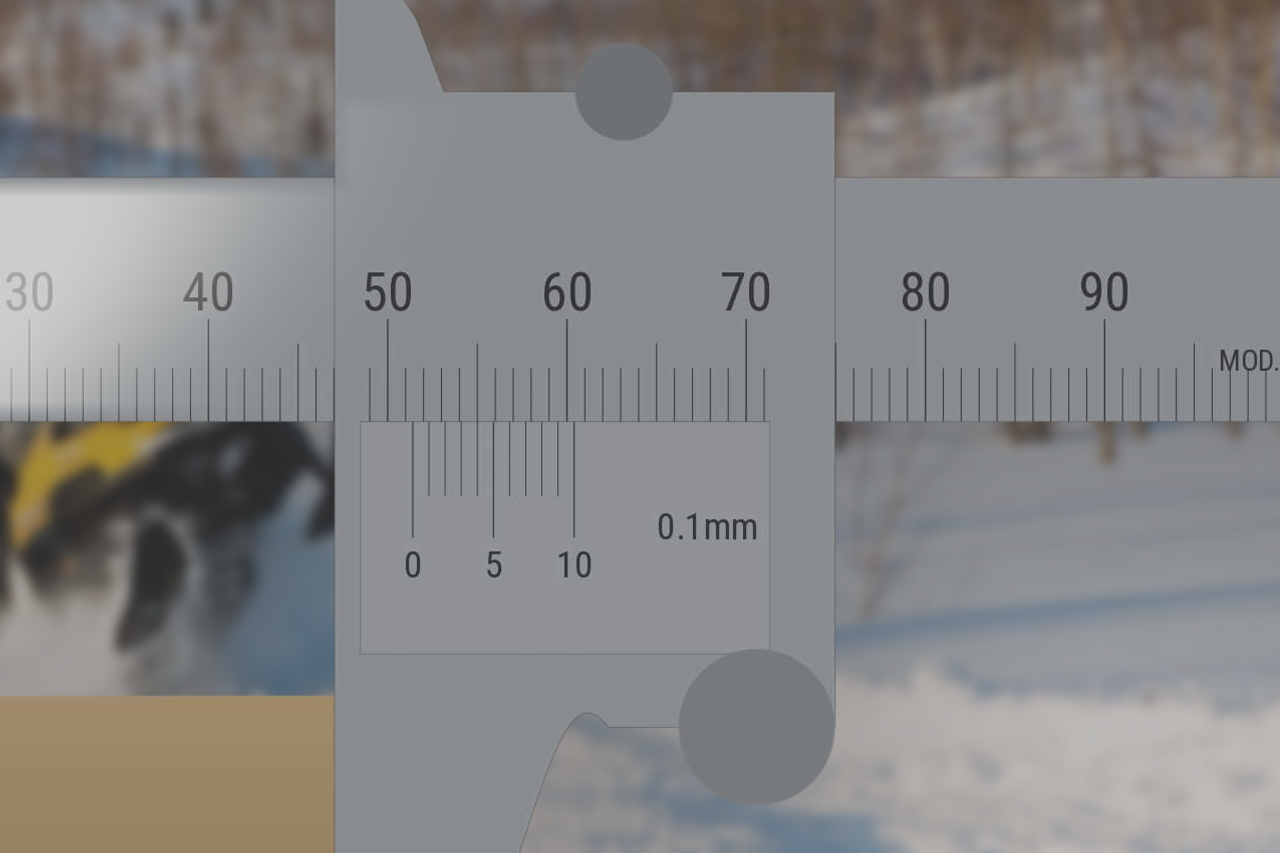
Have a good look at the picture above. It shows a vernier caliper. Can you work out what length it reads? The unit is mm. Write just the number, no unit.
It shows 51.4
